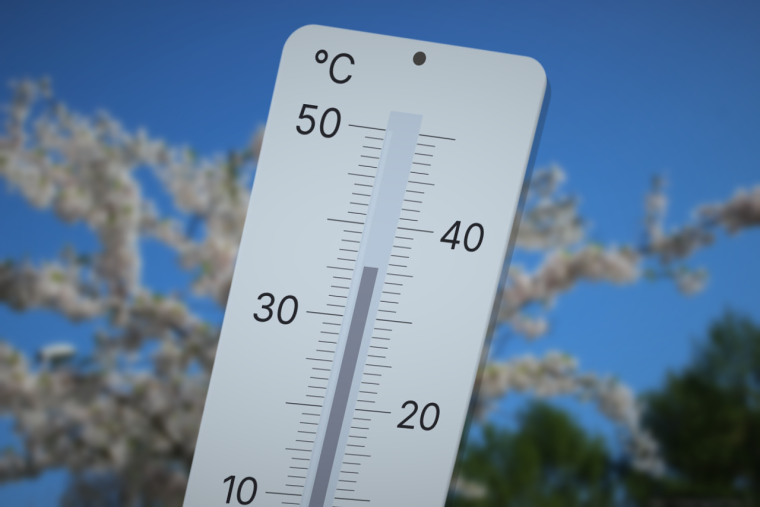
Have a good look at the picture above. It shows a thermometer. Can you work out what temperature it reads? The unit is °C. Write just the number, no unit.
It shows 35.5
